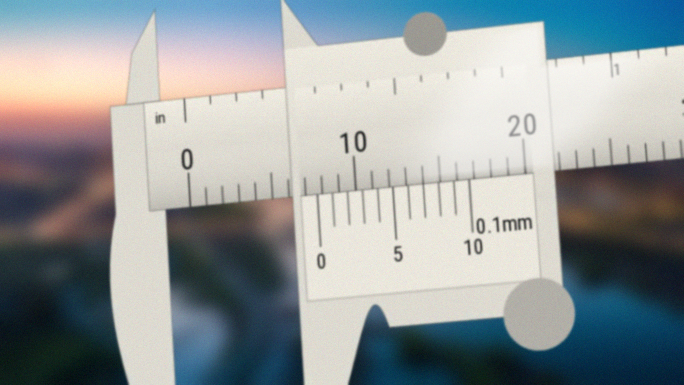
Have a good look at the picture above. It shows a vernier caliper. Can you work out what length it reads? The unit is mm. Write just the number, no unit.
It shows 7.7
